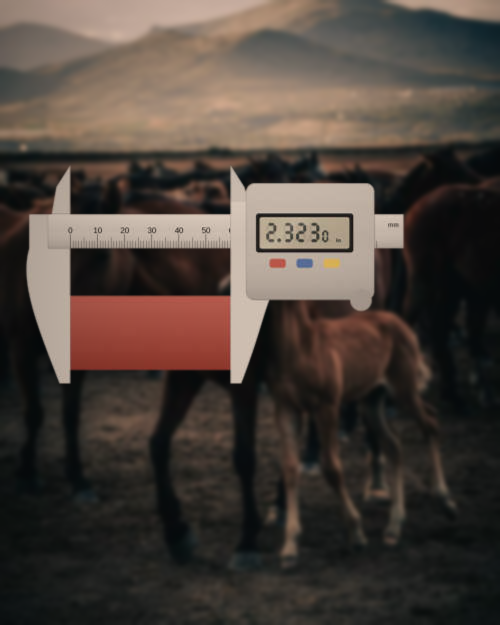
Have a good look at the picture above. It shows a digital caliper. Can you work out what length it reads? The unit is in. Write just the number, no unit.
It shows 2.3230
